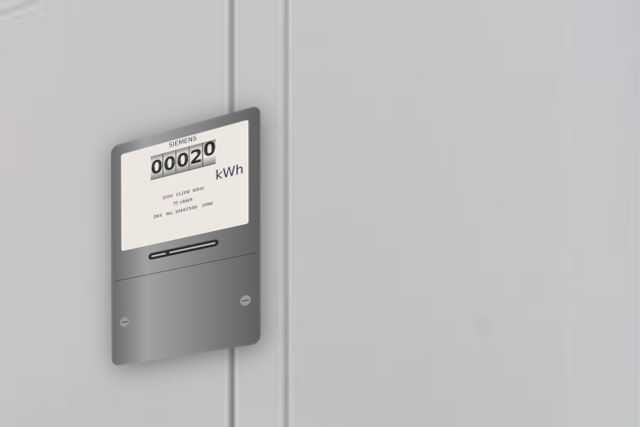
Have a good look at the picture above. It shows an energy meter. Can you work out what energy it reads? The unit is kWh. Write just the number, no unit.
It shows 20
